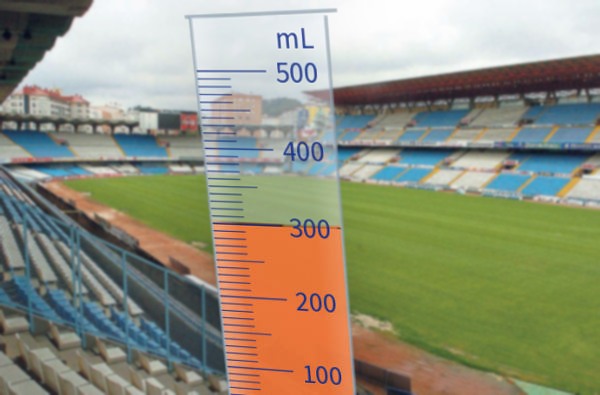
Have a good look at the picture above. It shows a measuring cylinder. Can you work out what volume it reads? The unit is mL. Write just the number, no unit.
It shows 300
